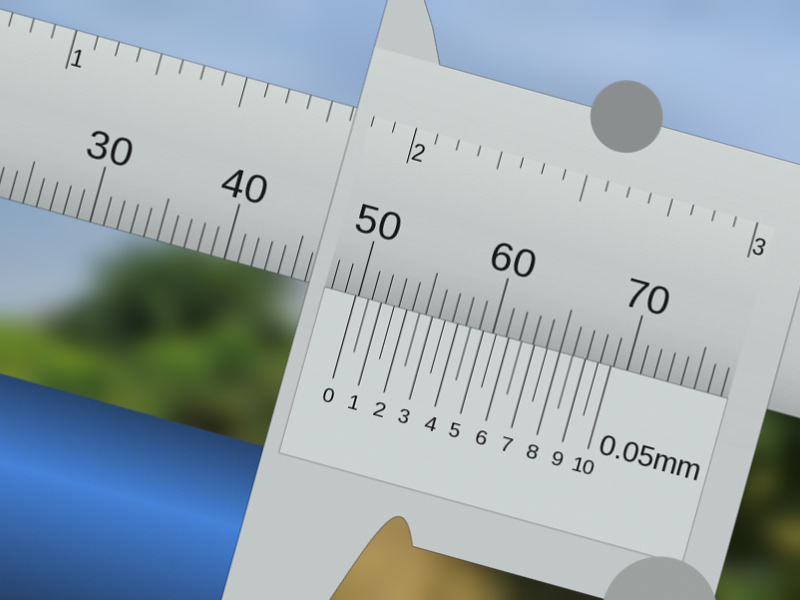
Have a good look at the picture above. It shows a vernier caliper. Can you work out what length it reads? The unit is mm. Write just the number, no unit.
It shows 49.8
